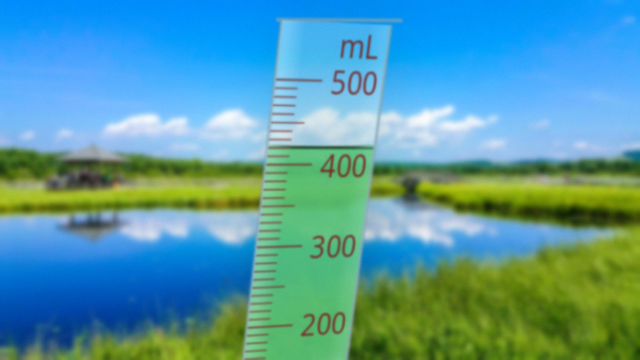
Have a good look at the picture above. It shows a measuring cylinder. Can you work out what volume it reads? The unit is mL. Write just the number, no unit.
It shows 420
